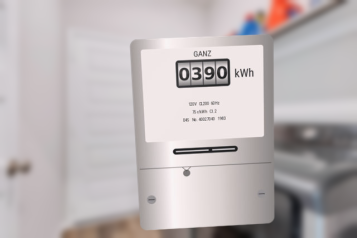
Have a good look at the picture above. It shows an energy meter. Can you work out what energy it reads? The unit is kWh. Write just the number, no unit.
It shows 390
